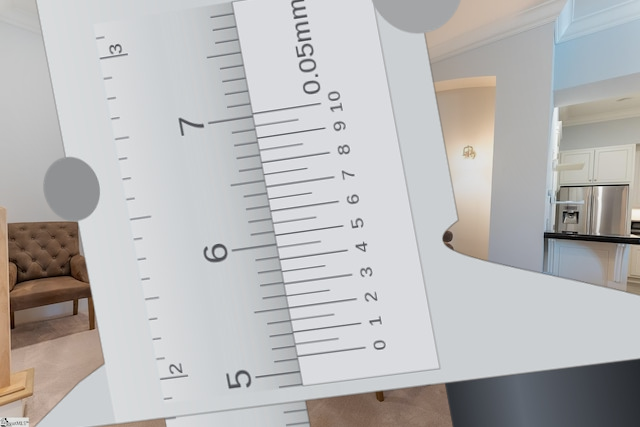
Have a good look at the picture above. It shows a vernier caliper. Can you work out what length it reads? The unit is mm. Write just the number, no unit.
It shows 51.2
